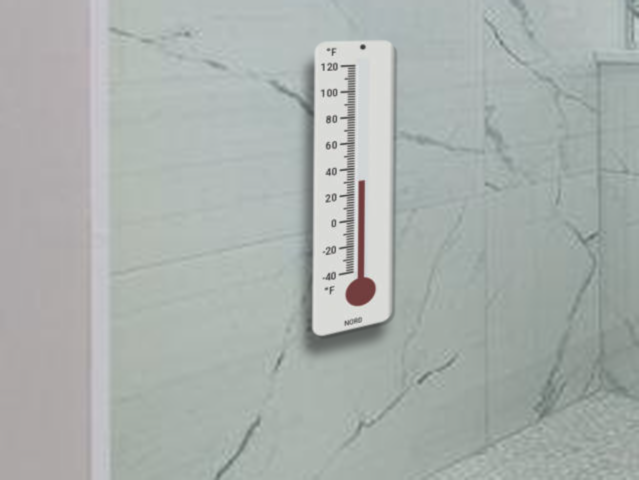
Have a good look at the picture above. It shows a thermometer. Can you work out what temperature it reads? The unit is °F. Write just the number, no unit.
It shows 30
